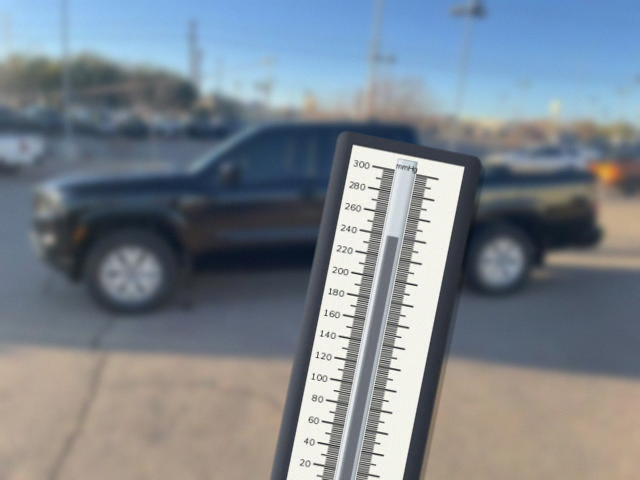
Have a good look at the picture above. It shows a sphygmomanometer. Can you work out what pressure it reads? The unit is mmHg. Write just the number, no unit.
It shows 240
